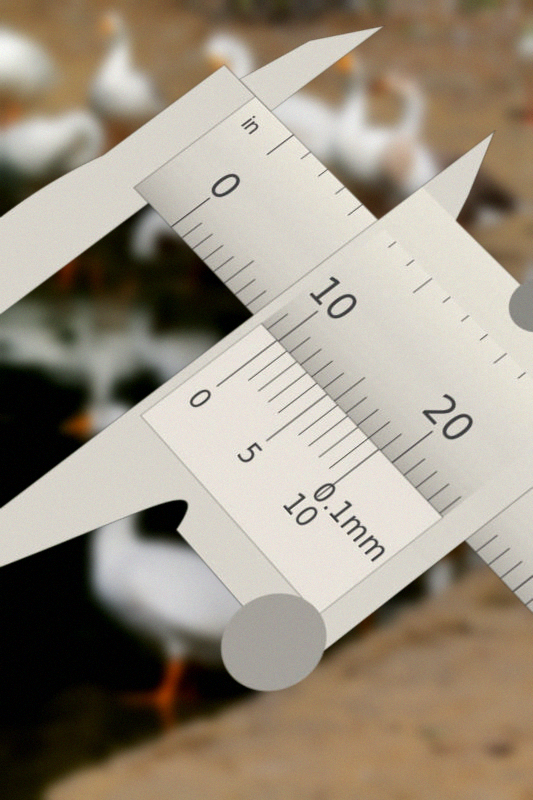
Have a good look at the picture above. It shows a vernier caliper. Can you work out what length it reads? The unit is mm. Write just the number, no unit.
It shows 9.9
